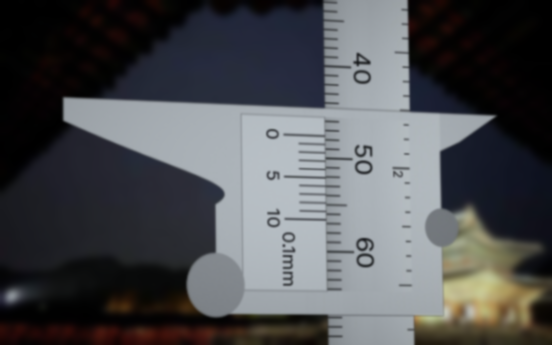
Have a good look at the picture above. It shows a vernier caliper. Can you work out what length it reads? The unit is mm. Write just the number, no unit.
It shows 47.6
